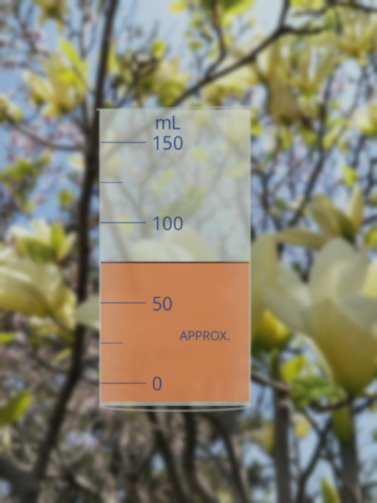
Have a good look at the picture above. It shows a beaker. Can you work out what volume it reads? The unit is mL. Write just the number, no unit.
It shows 75
